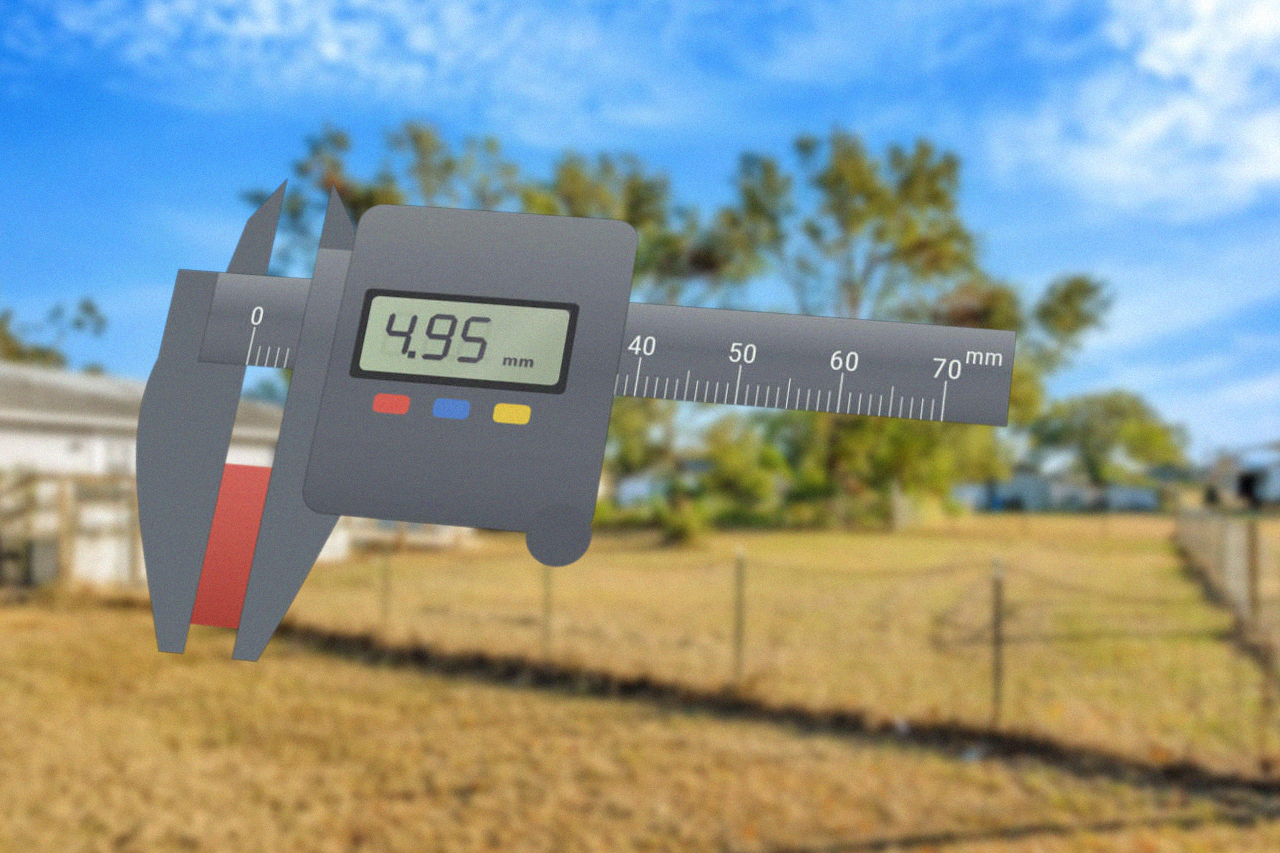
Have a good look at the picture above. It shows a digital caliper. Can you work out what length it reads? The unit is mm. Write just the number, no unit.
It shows 4.95
